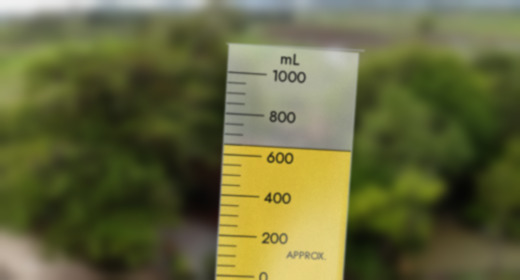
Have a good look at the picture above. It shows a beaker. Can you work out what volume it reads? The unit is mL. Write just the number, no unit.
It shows 650
